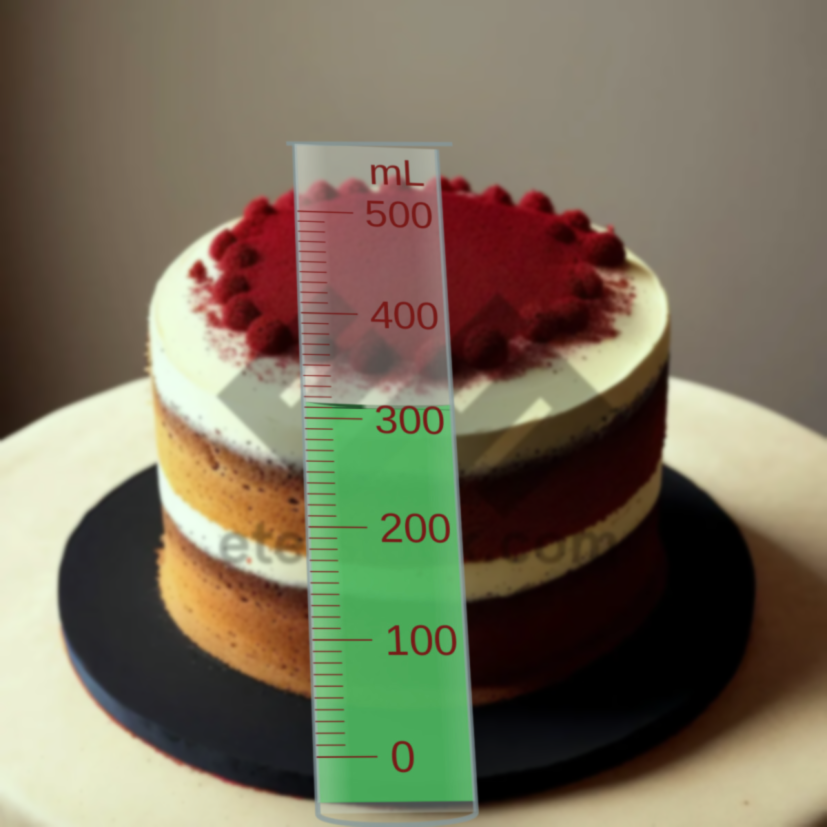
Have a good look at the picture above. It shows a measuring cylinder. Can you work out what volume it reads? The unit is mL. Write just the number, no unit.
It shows 310
